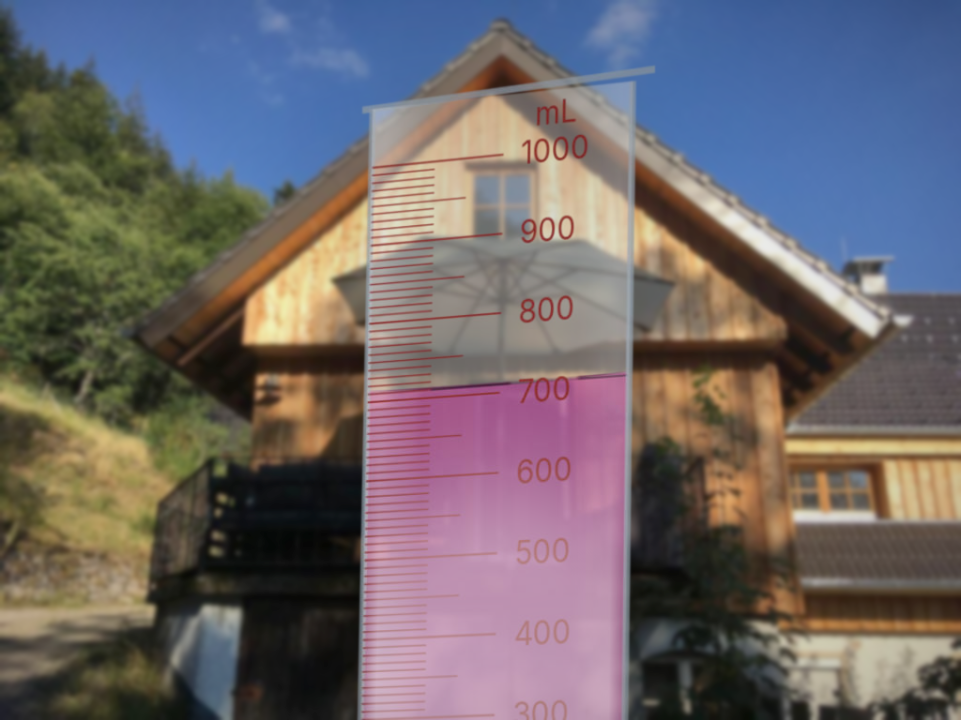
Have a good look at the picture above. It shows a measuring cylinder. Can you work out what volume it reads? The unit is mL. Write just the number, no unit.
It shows 710
